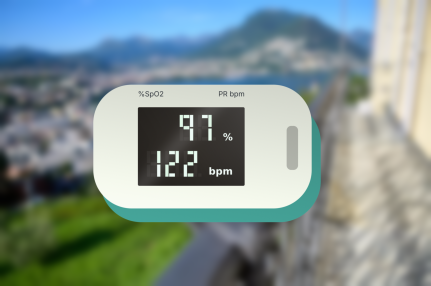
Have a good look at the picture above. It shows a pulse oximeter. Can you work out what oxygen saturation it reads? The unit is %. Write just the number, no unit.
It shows 97
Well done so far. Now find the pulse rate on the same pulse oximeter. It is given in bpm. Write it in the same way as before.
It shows 122
